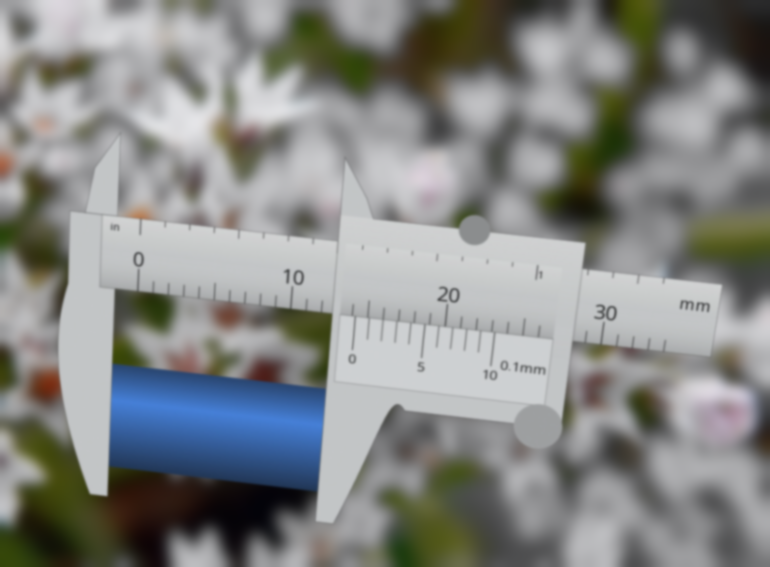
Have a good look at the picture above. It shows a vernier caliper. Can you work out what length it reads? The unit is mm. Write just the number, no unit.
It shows 14.2
